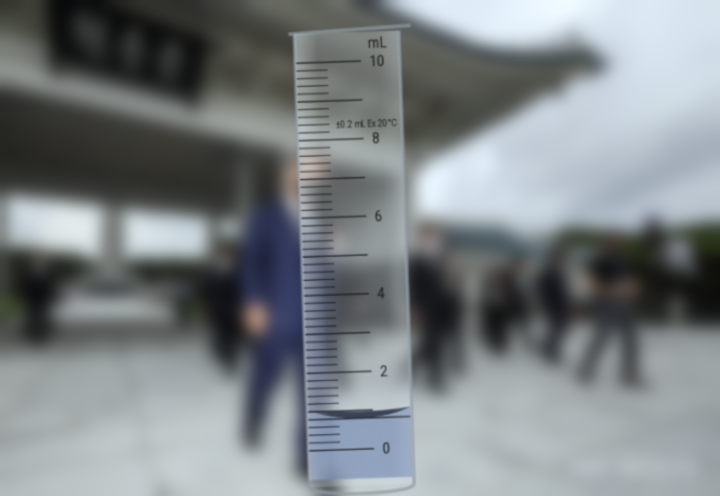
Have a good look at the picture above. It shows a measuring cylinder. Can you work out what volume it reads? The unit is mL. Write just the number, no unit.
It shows 0.8
